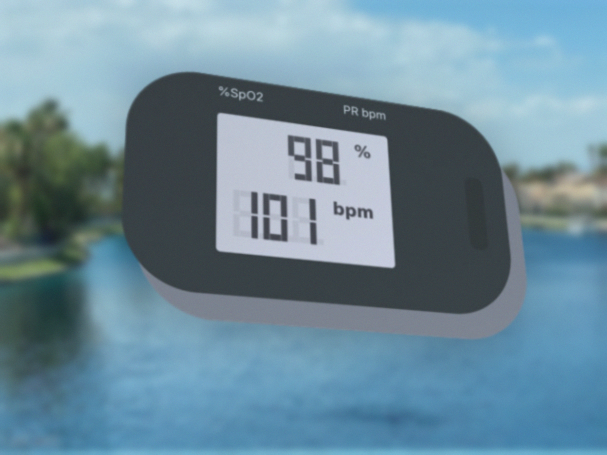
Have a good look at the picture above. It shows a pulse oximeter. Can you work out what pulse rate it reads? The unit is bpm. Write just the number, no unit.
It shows 101
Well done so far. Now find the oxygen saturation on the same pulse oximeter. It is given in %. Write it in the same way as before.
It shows 98
